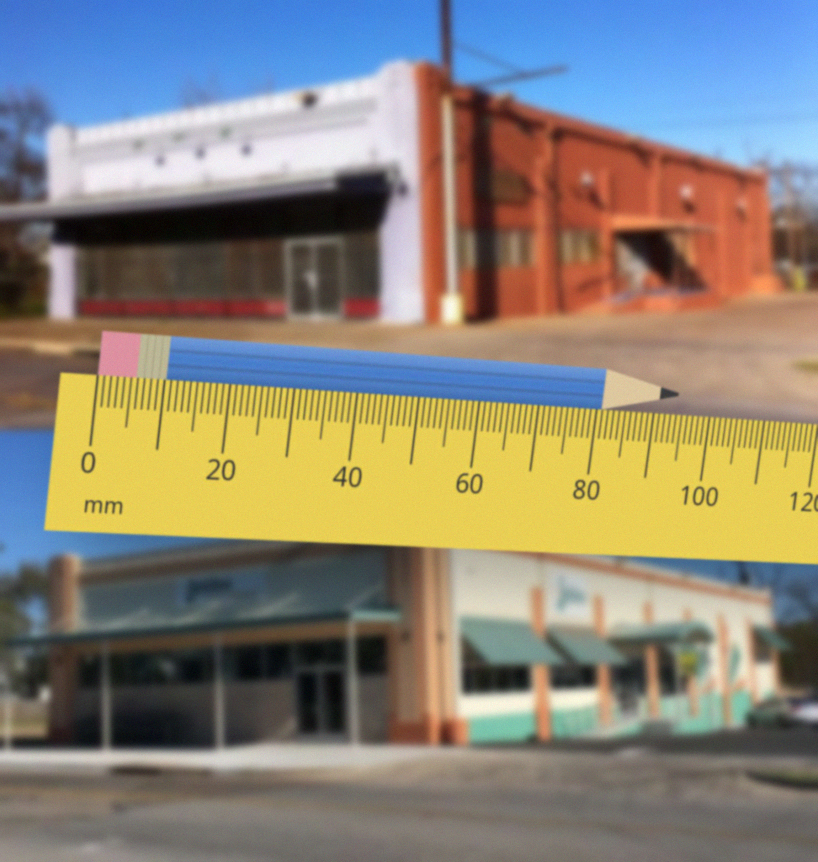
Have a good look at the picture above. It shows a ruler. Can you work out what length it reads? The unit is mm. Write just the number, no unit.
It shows 94
